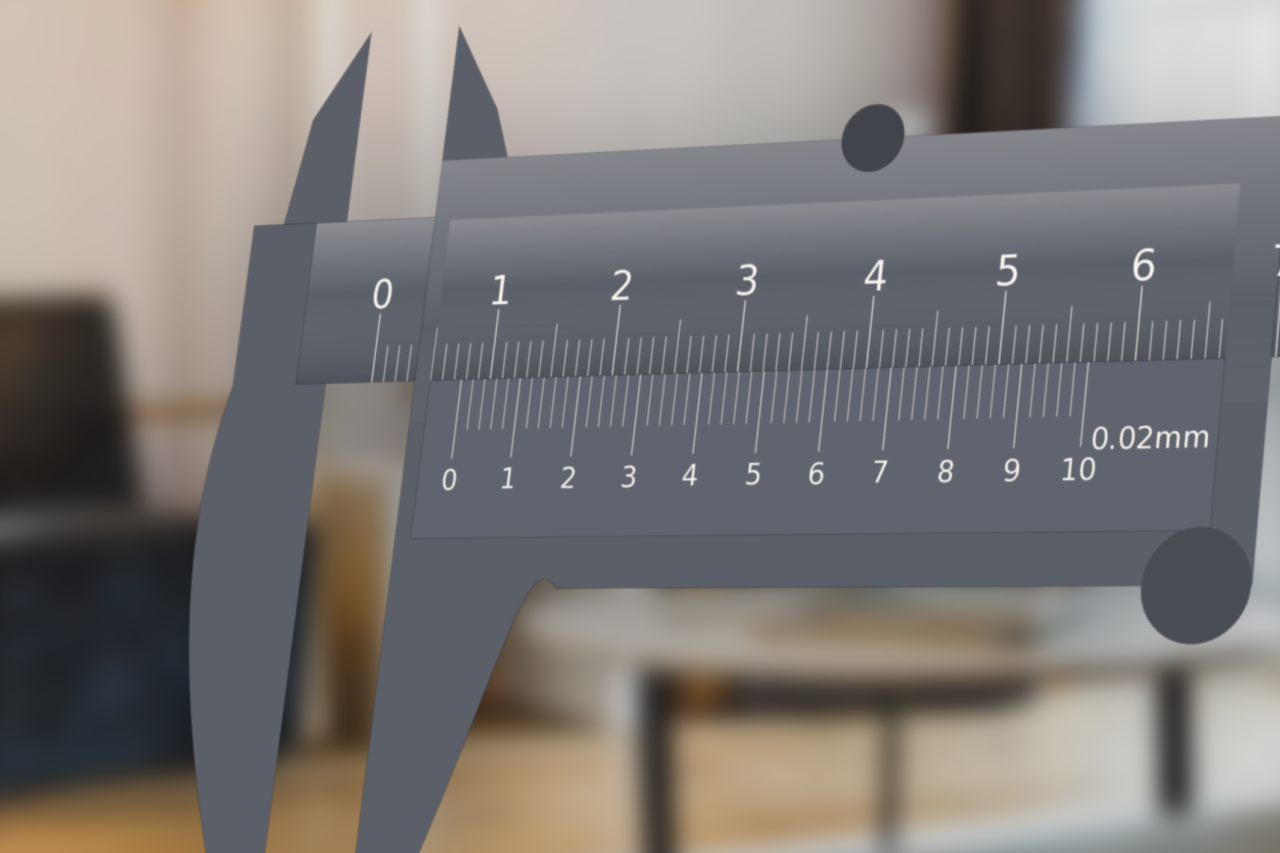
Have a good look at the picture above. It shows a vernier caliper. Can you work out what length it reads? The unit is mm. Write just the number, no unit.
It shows 7.6
